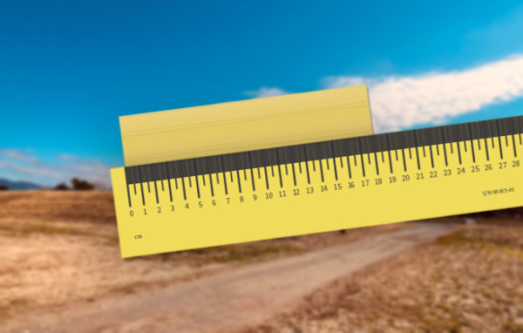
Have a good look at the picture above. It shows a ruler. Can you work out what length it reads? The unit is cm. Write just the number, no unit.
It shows 18
